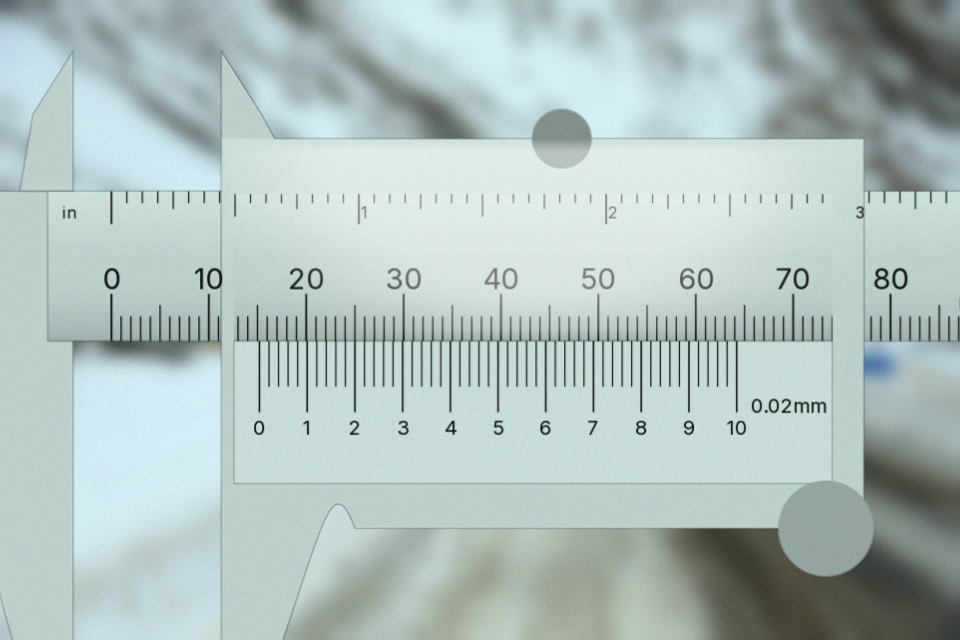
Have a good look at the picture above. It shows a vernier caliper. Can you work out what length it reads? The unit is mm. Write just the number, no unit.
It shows 15.2
